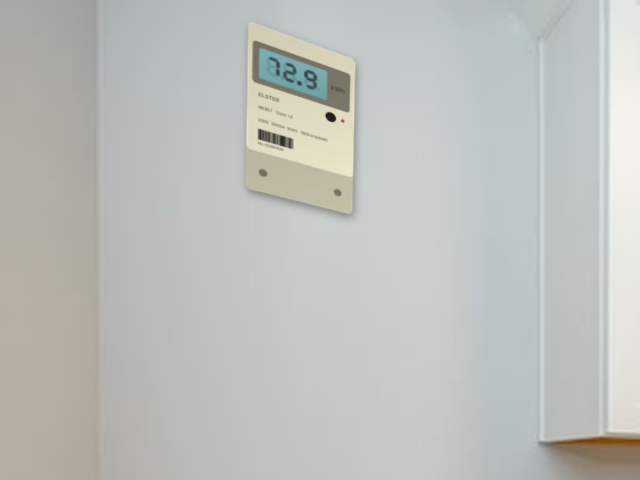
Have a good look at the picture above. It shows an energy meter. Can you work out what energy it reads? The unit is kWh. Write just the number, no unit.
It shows 72.9
